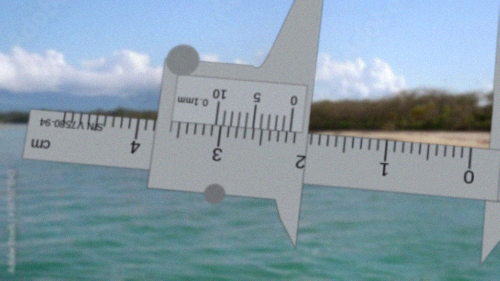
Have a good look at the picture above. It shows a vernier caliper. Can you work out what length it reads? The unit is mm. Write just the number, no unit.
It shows 21.6
